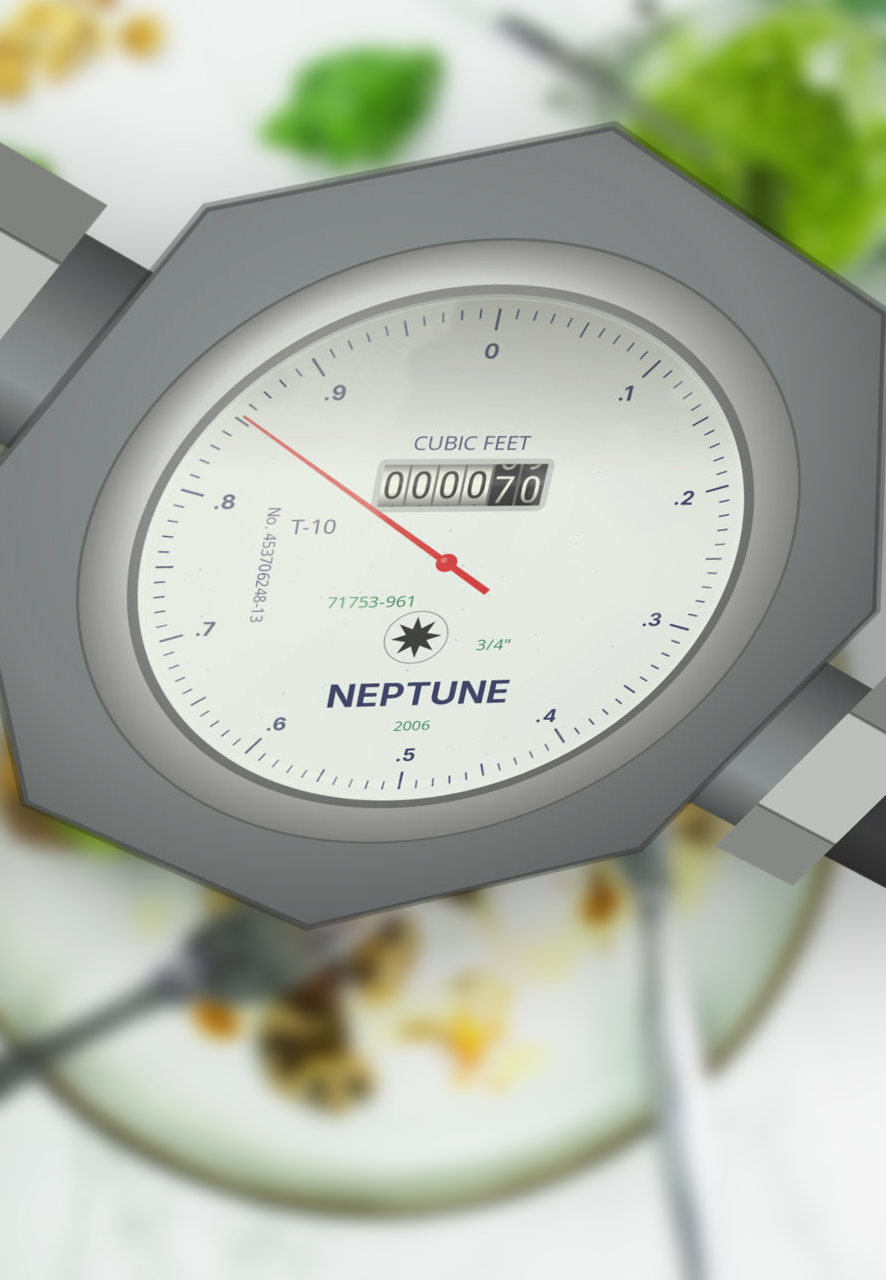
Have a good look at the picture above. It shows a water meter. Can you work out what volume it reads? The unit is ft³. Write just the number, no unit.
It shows 69.85
